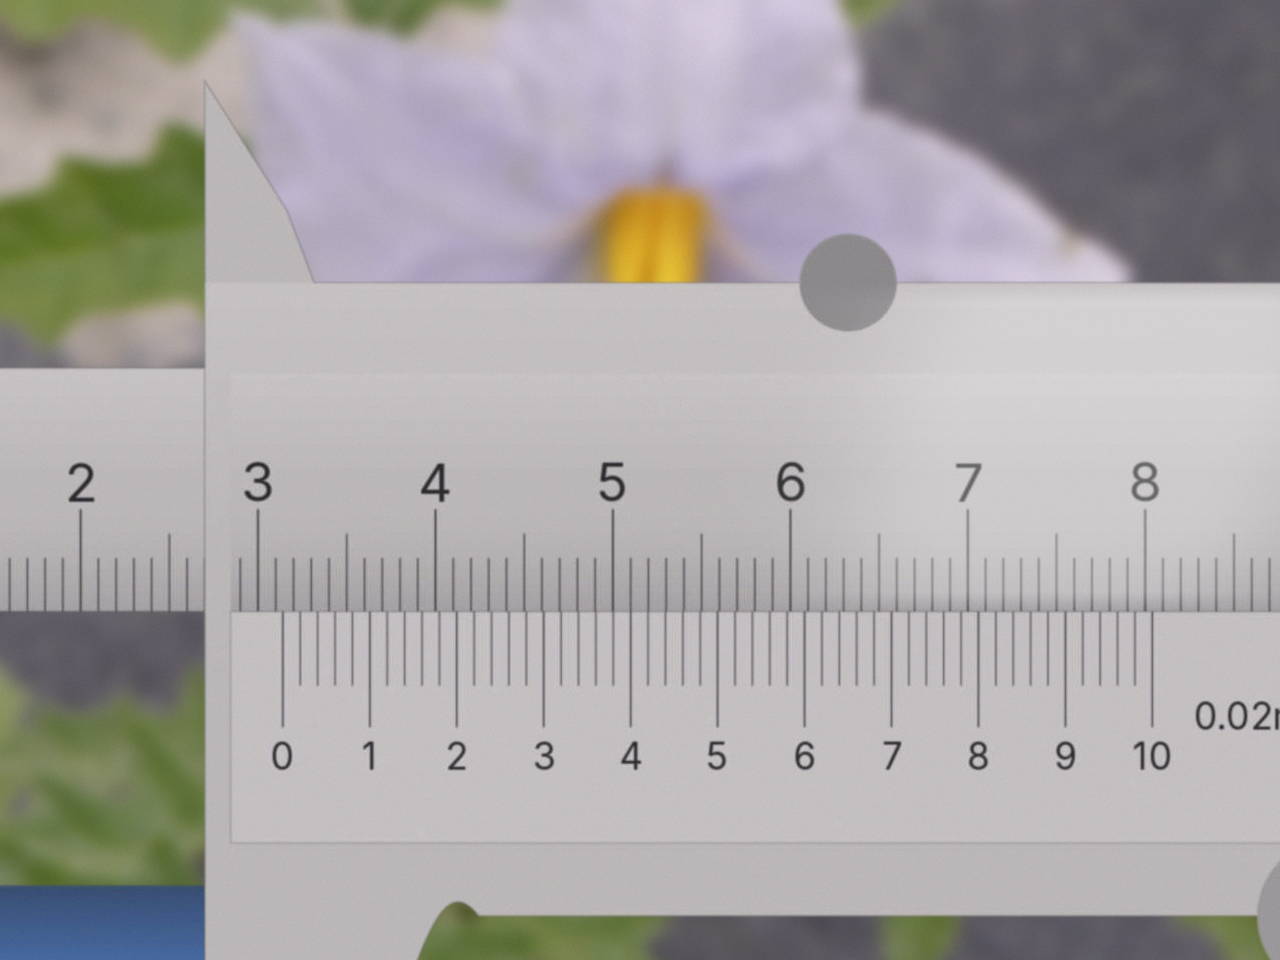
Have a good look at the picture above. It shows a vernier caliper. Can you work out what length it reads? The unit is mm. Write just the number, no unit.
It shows 31.4
